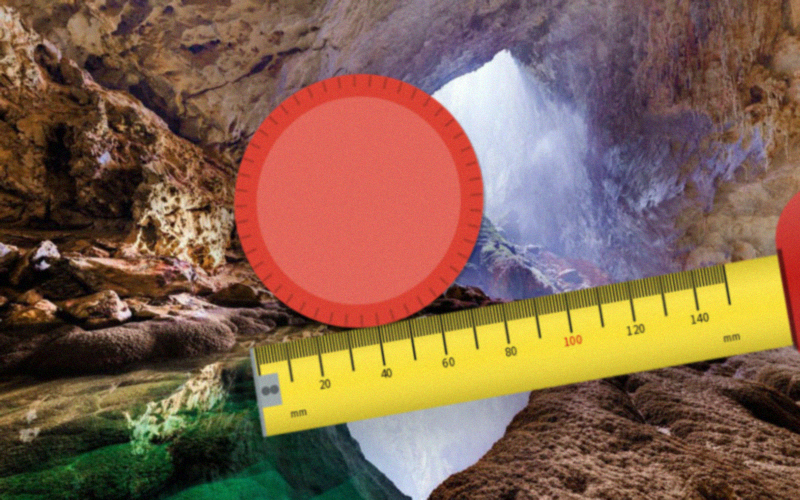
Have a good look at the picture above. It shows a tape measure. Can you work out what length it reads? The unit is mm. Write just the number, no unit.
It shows 80
